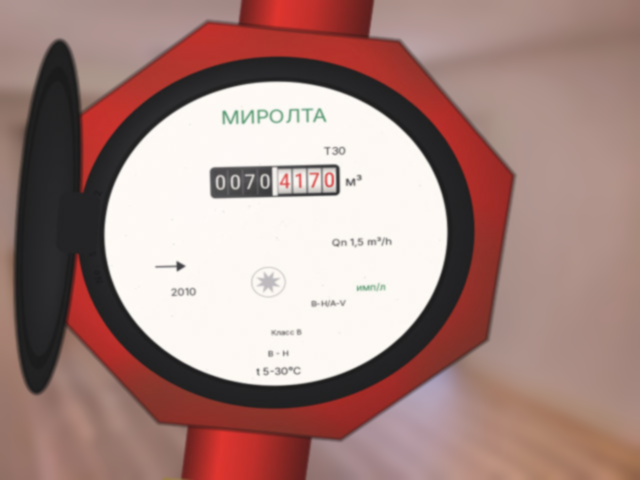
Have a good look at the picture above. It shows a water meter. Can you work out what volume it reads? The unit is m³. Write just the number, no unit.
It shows 70.4170
